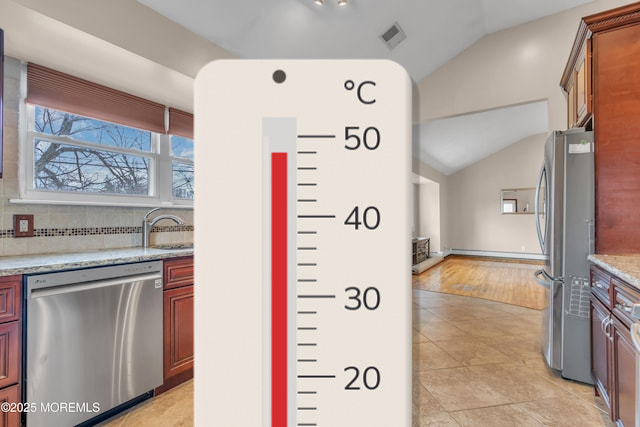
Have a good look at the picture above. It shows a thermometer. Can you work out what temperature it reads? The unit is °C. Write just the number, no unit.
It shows 48
